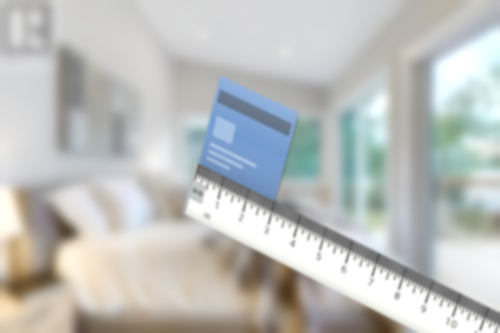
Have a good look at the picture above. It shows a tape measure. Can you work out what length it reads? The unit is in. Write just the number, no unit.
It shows 3
